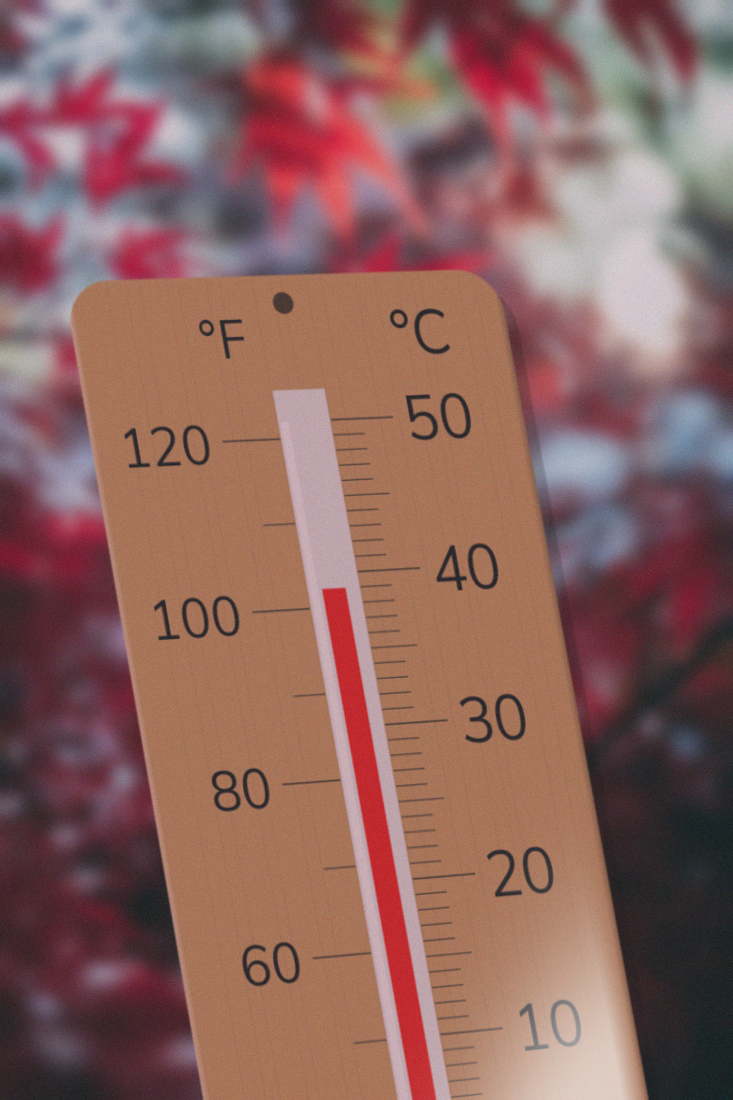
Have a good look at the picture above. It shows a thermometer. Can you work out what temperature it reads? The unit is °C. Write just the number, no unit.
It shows 39
